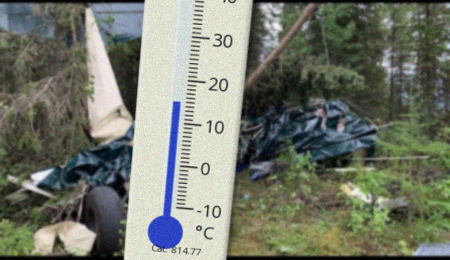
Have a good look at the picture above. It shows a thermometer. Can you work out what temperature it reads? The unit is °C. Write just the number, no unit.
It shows 15
